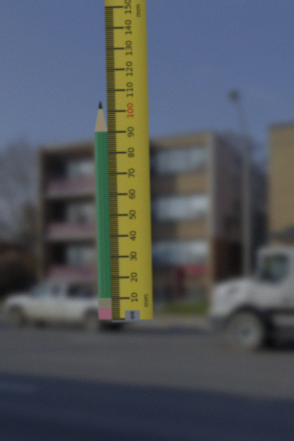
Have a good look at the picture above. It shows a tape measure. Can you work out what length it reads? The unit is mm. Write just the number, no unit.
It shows 105
